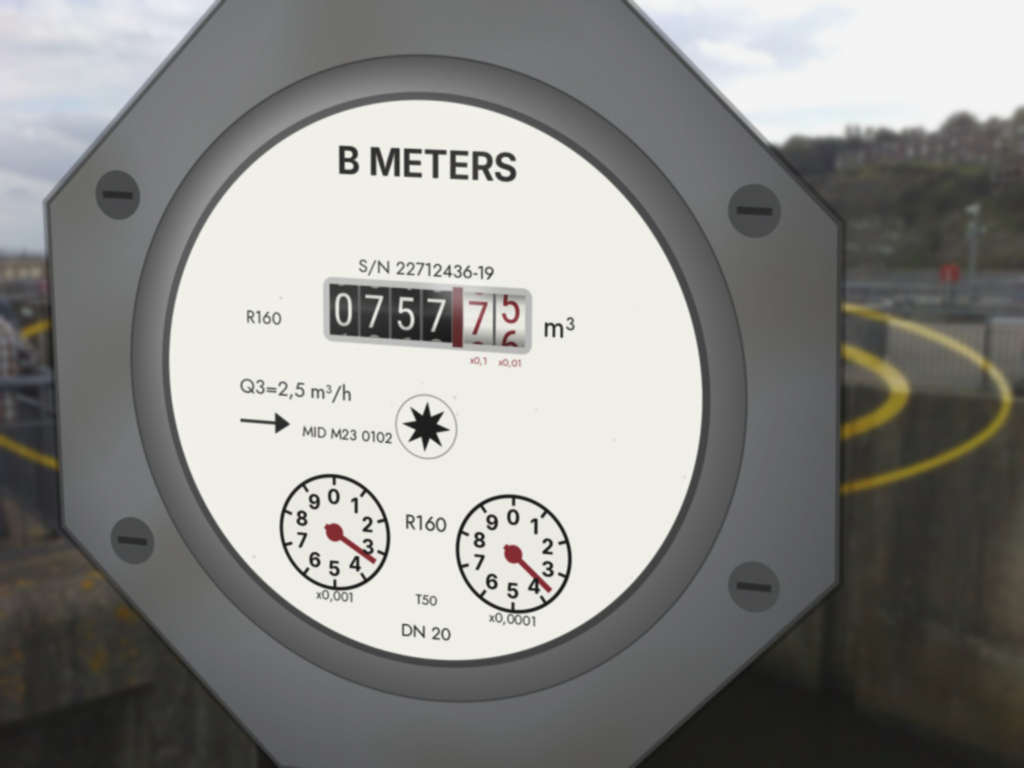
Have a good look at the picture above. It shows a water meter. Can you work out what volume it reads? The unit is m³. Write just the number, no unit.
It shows 757.7533
